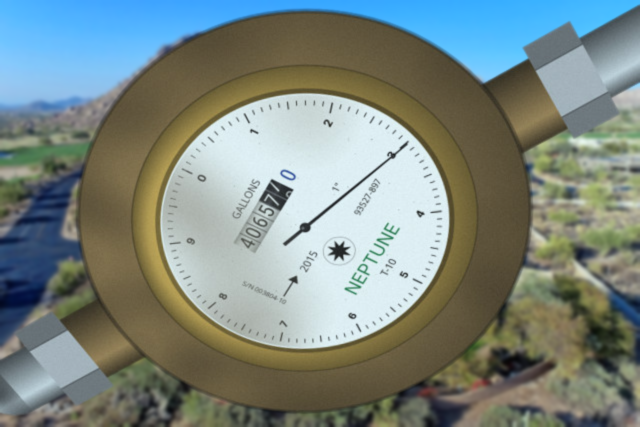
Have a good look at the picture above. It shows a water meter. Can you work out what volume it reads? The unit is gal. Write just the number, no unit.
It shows 4065773.0
